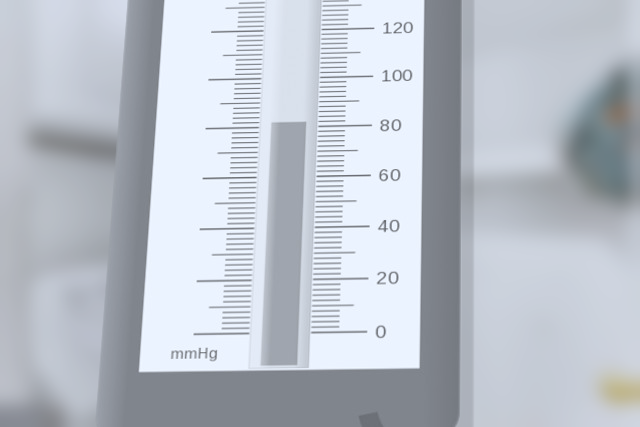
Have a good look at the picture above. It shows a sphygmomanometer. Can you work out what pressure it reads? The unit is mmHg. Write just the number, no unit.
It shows 82
